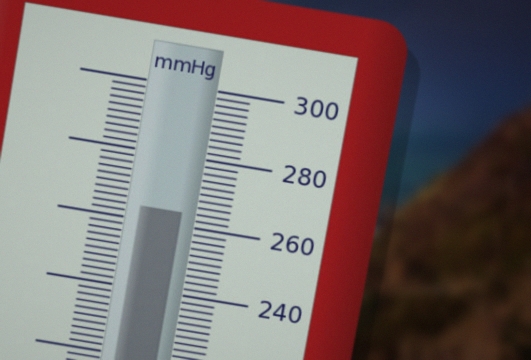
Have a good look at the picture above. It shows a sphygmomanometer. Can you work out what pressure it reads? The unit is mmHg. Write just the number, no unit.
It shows 264
